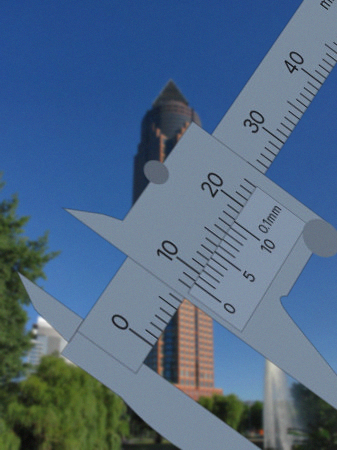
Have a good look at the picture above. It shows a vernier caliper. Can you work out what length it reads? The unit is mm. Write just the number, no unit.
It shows 8.8
